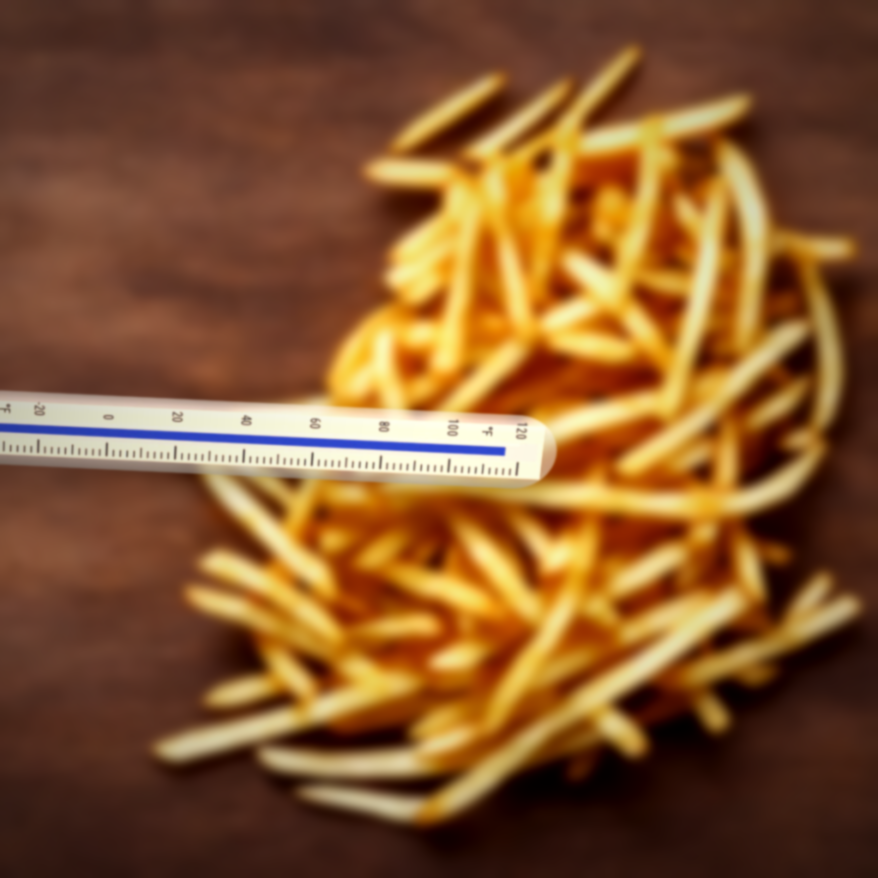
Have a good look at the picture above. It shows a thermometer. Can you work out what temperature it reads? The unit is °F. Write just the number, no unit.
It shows 116
